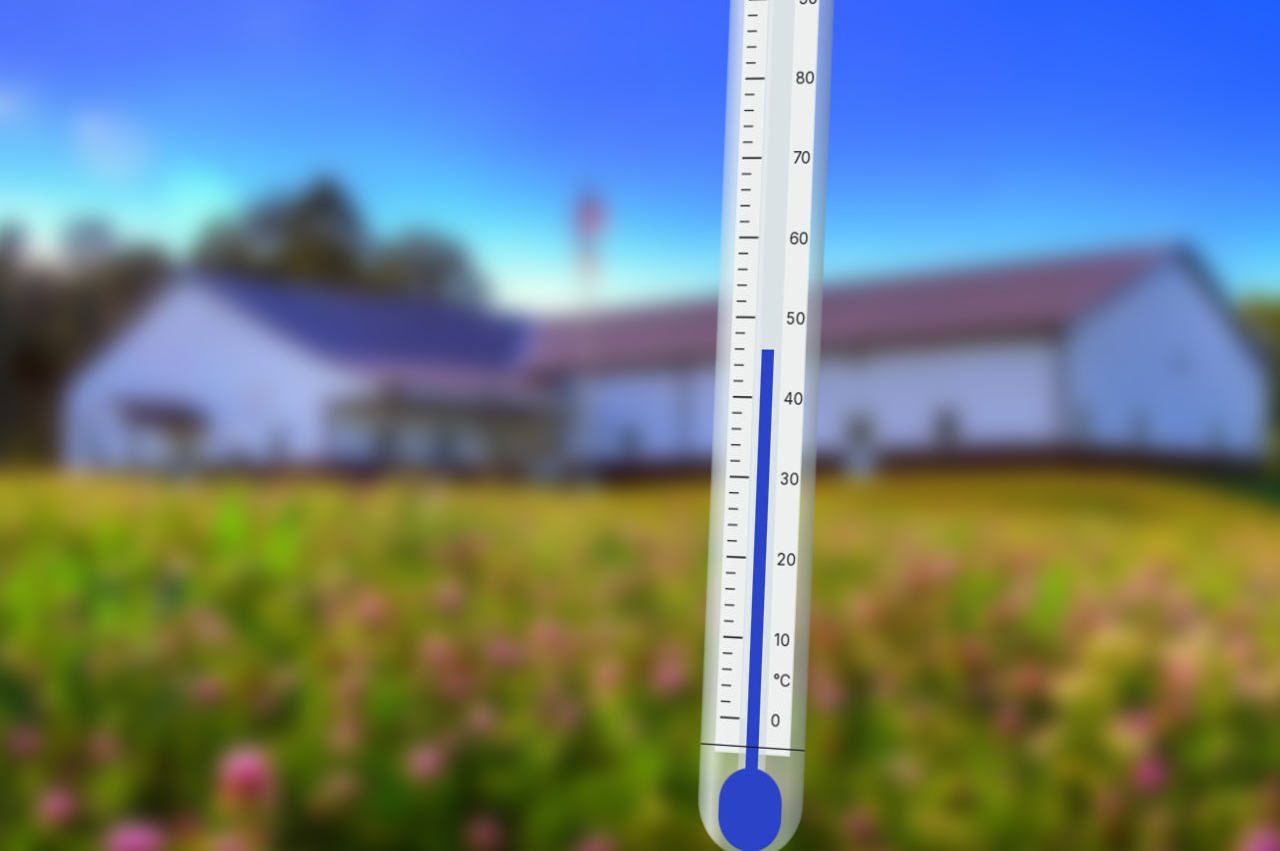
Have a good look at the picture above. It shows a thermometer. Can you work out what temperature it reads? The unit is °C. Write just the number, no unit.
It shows 46
